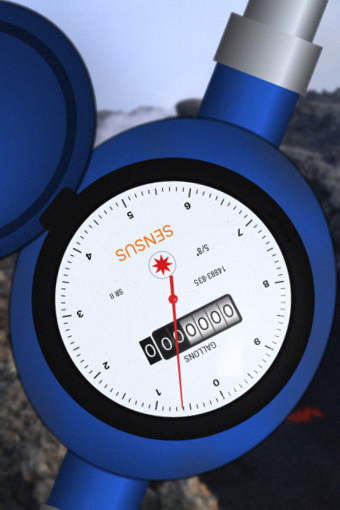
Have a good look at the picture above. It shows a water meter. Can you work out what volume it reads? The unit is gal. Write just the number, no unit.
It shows 0.6
